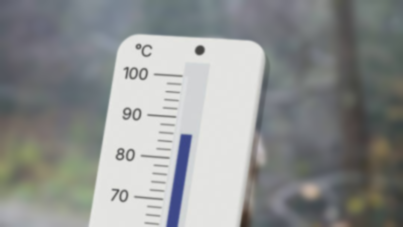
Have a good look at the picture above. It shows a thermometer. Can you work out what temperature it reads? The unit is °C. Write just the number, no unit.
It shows 86
